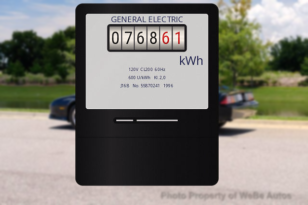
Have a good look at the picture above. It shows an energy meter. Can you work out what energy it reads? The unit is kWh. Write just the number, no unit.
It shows 768.61
